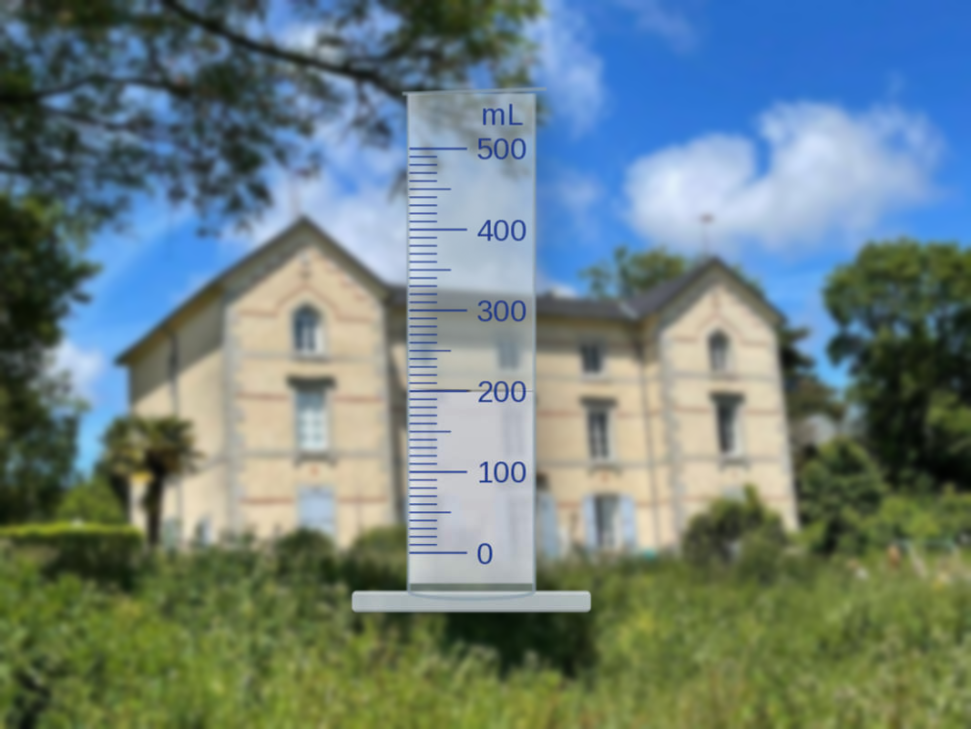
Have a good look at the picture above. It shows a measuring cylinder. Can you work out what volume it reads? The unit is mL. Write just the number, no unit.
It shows 200
